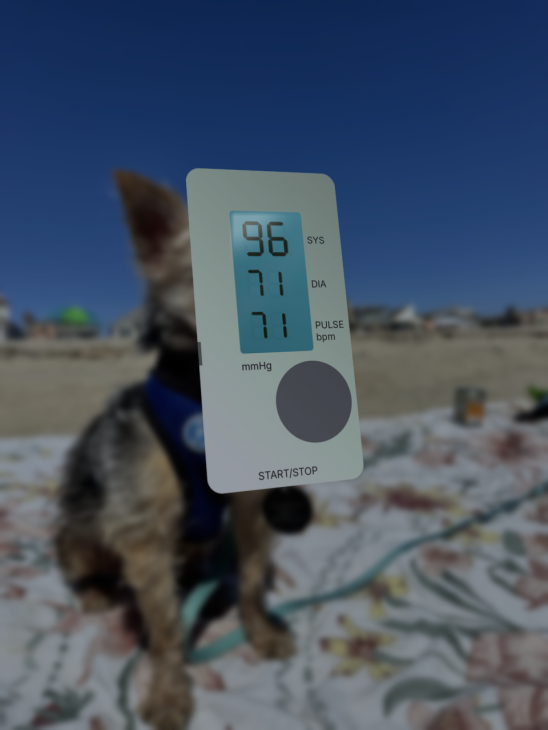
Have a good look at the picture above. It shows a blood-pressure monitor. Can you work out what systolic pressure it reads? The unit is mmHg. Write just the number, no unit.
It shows 96
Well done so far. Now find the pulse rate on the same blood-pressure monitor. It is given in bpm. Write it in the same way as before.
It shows 71
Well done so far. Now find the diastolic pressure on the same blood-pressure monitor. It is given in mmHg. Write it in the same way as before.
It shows 71
